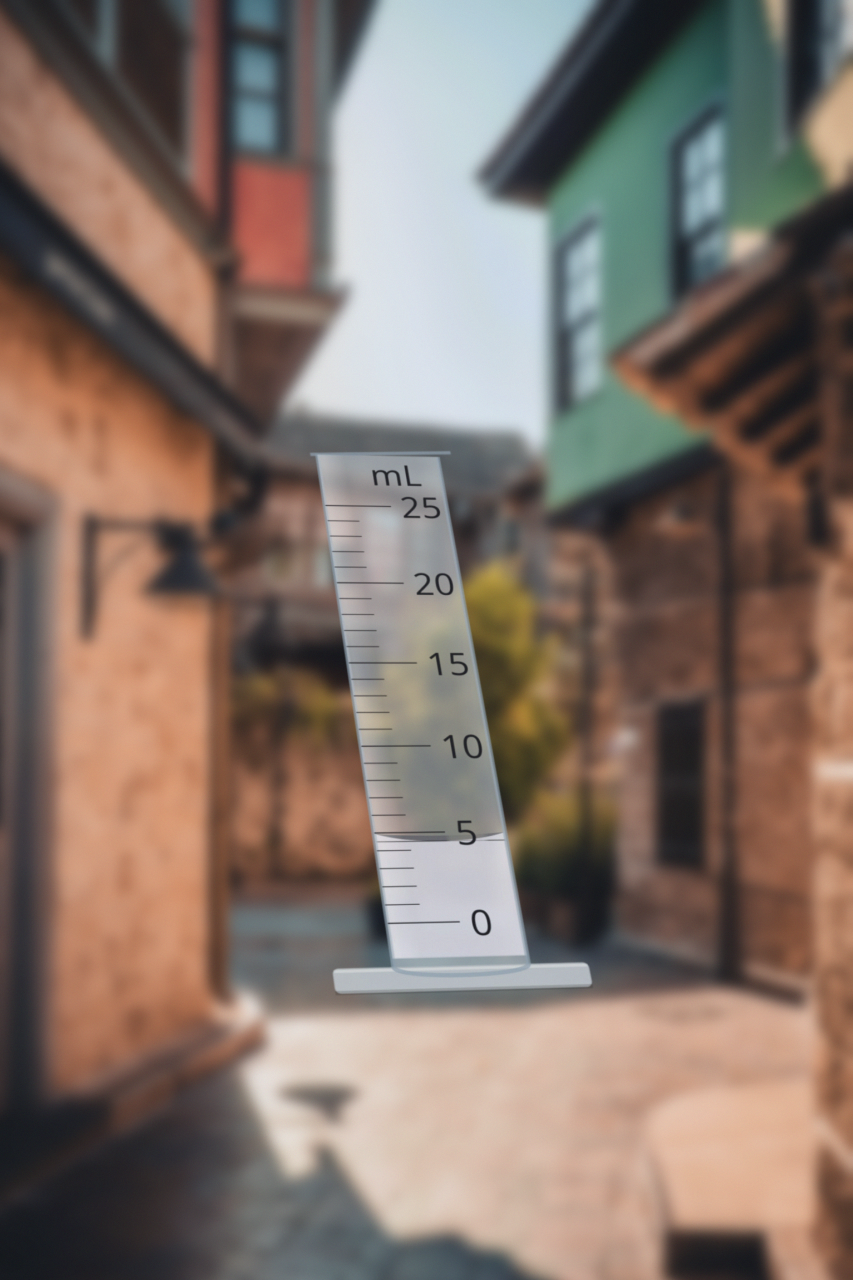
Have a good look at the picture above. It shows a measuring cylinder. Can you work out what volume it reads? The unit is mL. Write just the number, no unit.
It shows 4.5
